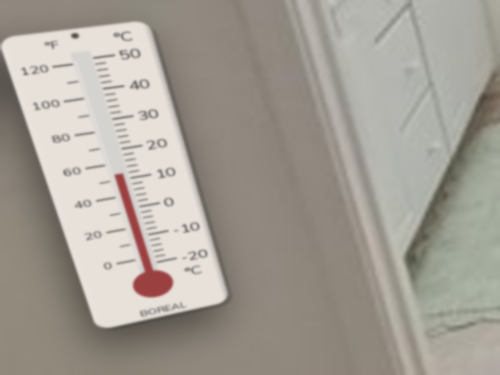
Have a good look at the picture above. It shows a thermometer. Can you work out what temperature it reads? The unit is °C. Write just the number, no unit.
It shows 12
